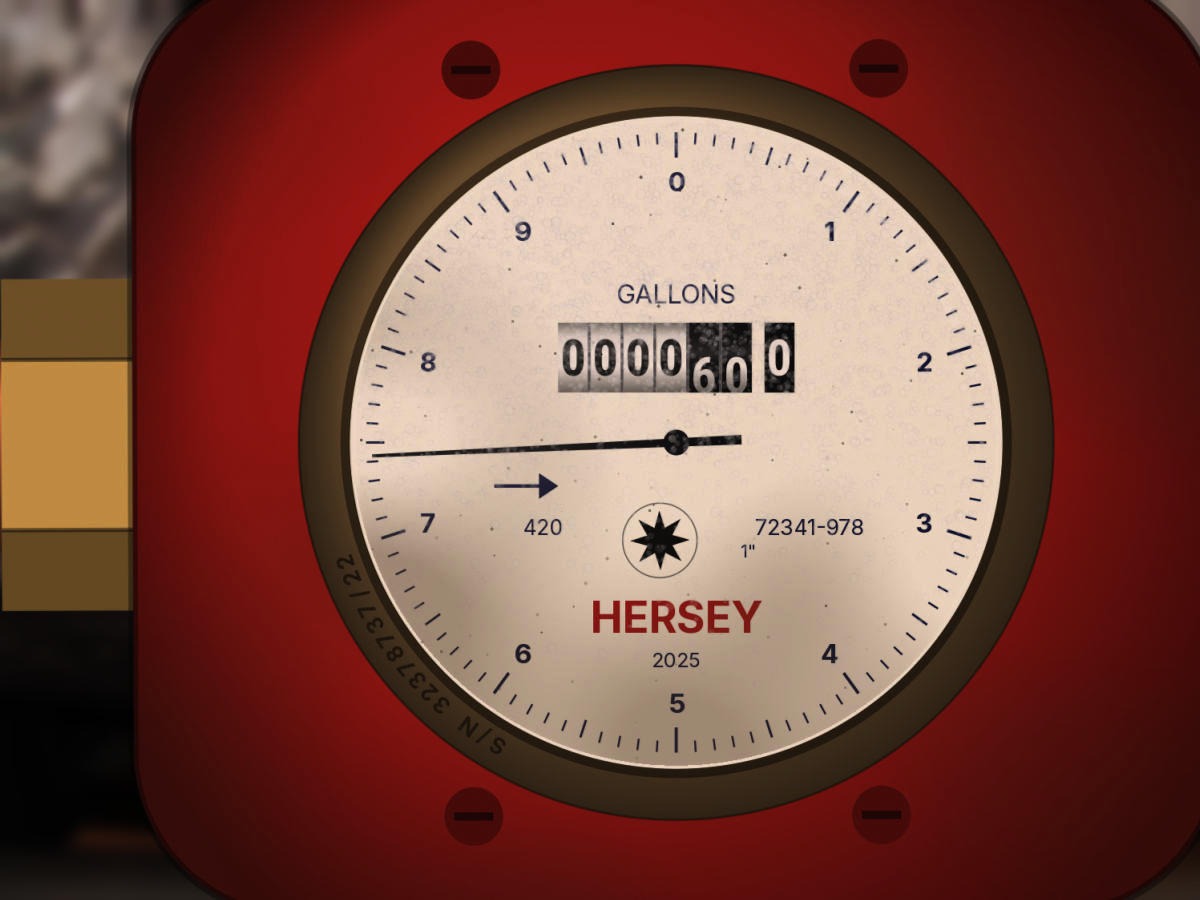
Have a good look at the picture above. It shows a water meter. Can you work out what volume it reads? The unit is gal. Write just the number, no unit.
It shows 597.4
